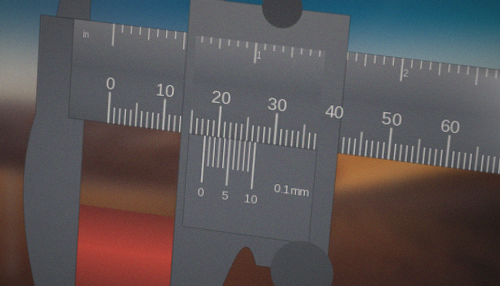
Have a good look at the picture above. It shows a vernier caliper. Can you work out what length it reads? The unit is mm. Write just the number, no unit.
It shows 17.6
